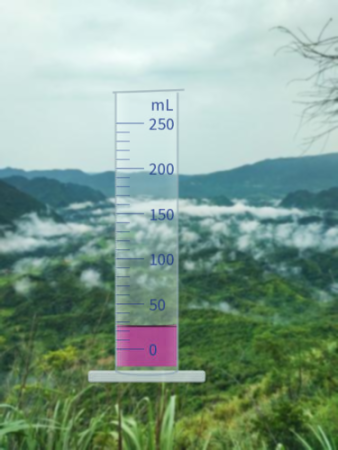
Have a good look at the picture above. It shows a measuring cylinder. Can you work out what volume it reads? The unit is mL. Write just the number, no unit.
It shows 25
